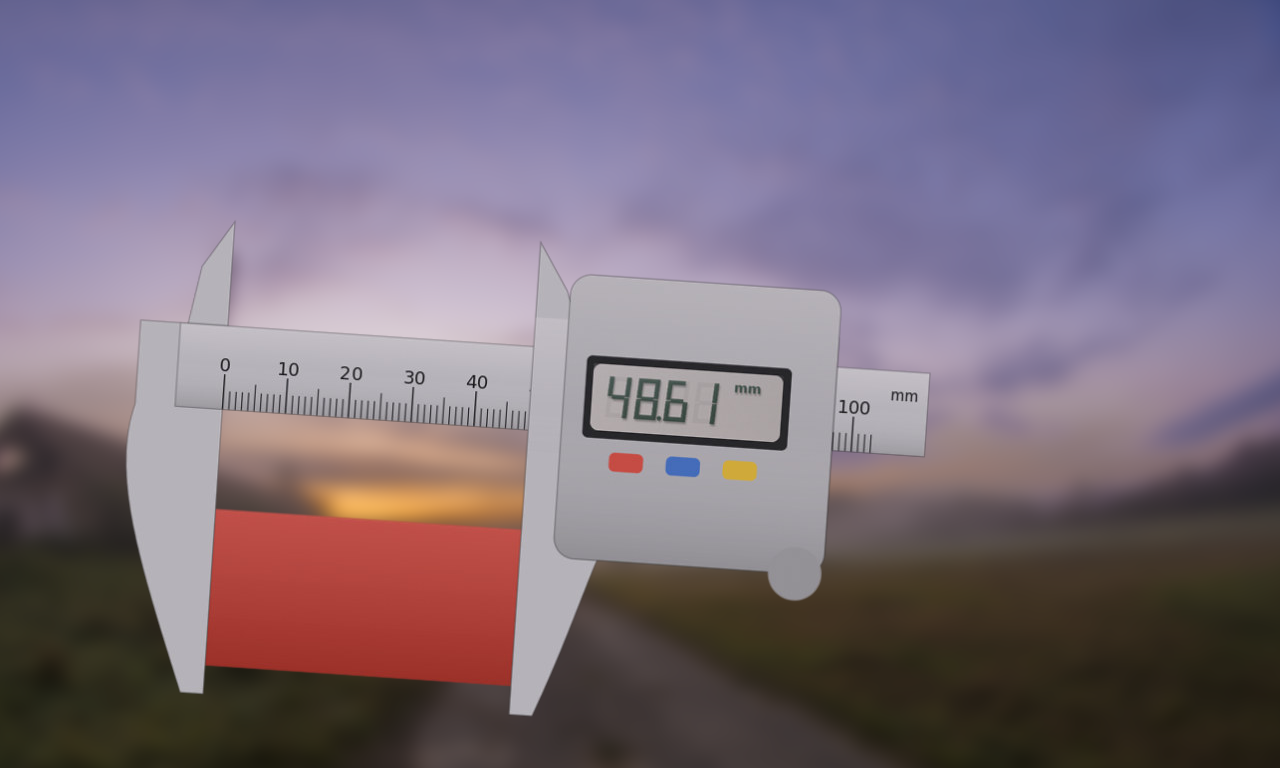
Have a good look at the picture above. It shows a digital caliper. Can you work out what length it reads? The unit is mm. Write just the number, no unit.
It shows 48.61
